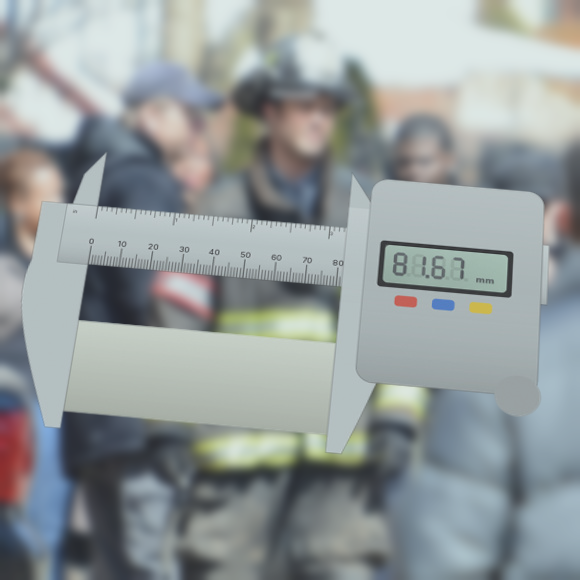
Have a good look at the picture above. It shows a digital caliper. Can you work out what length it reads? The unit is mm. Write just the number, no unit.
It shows 81.67
